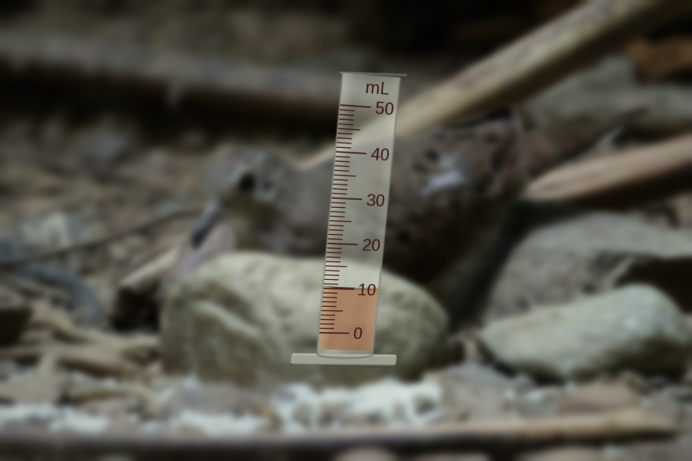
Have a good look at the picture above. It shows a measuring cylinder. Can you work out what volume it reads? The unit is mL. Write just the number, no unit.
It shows 10
